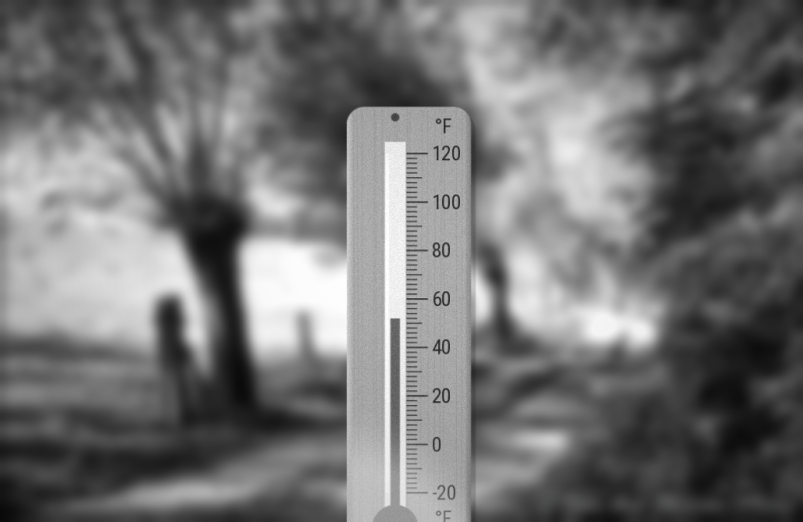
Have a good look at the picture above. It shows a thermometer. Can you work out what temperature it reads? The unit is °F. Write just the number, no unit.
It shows 52
